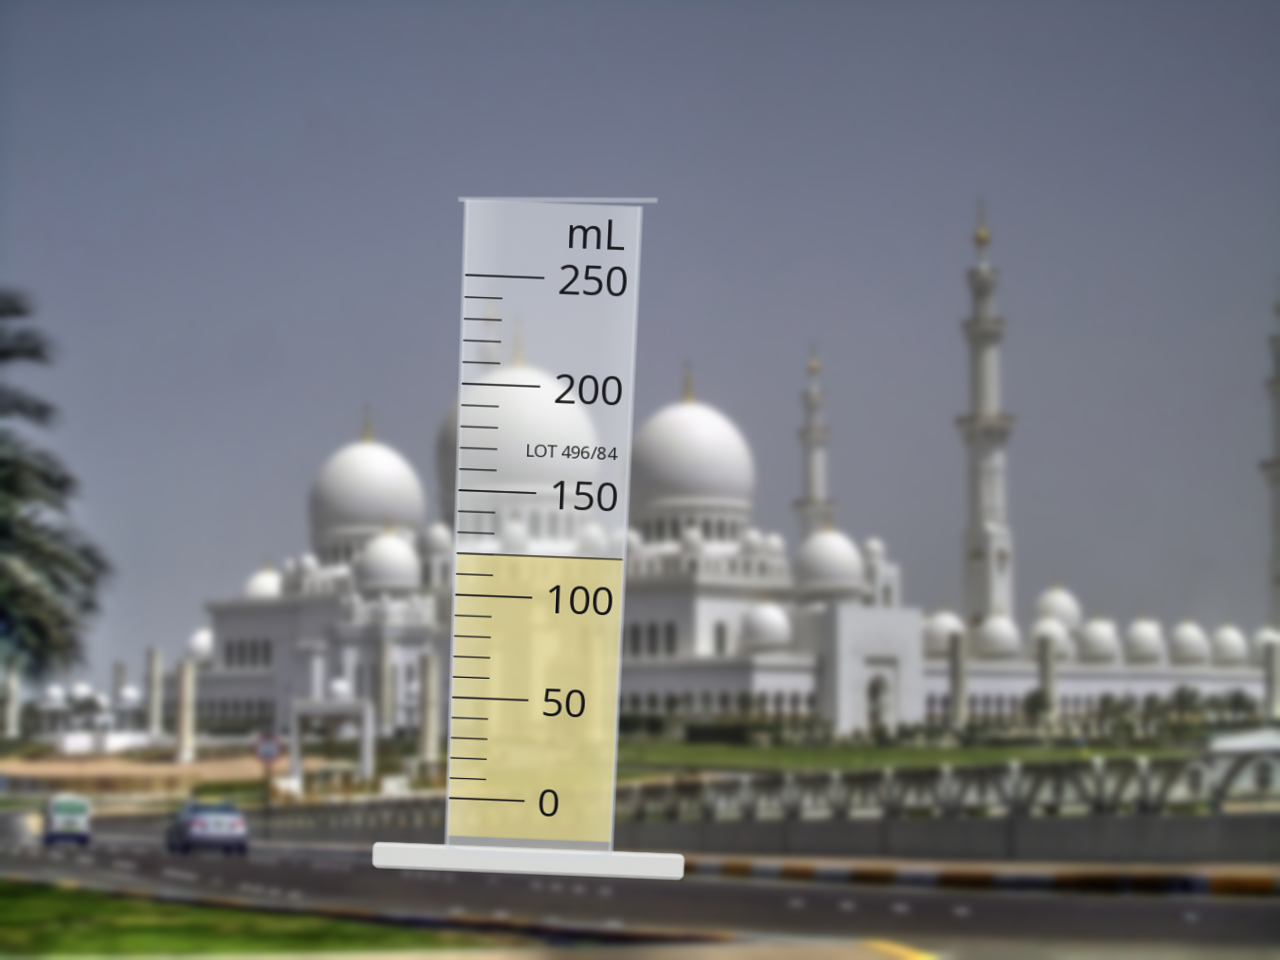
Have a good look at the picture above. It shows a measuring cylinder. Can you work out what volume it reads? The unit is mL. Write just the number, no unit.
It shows 120
